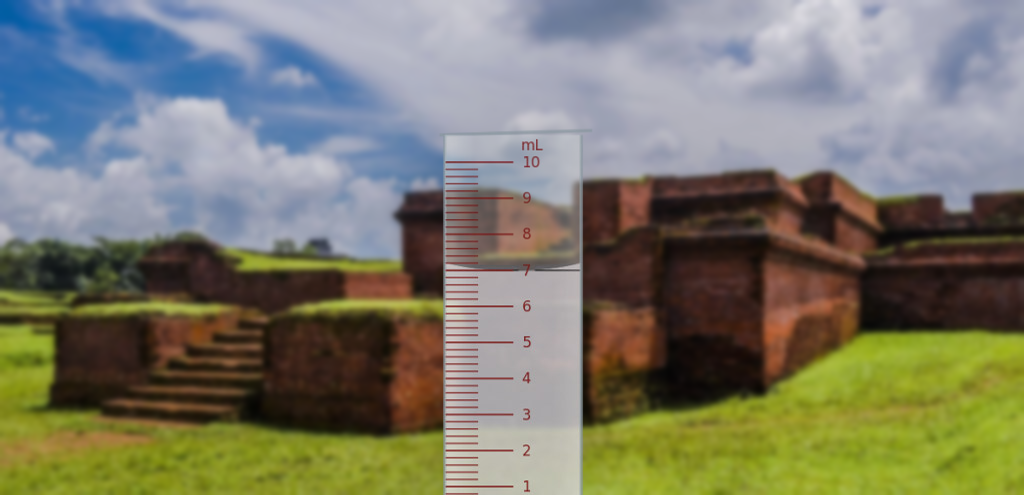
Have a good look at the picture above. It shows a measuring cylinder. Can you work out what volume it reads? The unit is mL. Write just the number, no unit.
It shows 7
